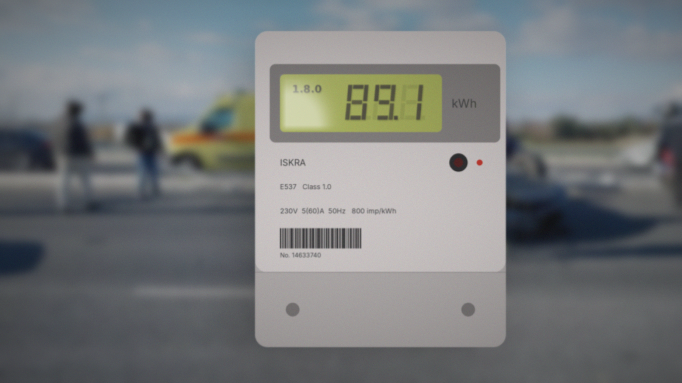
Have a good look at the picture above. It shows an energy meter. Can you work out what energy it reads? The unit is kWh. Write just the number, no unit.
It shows 89.1
